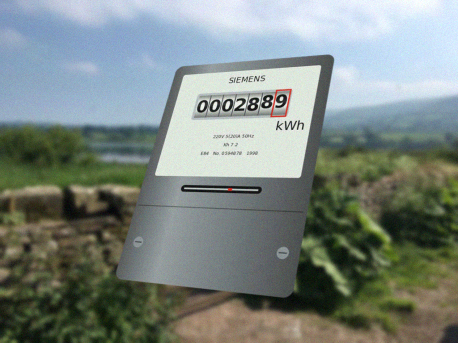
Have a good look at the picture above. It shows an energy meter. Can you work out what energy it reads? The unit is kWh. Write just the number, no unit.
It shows 288.9
